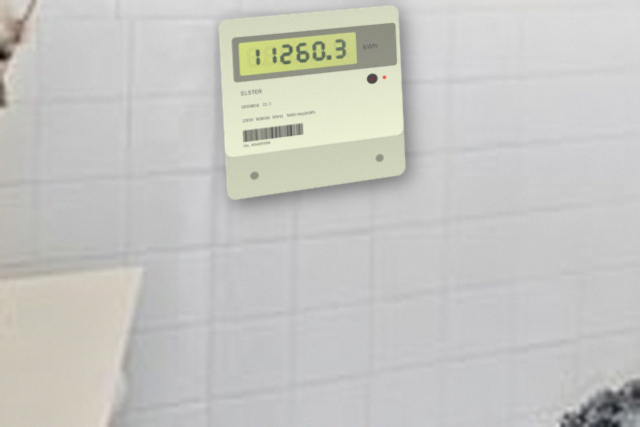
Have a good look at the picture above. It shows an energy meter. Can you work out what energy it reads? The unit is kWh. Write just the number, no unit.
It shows 11260.3
